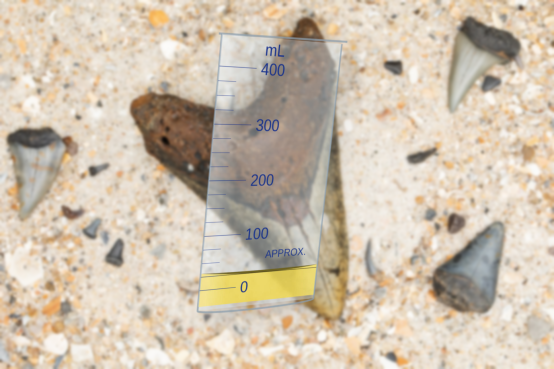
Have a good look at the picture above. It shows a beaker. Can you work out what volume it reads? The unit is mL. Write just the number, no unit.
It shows 25
